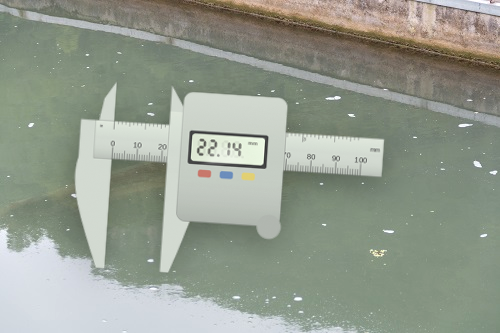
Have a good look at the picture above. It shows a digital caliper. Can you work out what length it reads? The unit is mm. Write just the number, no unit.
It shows 22.14
